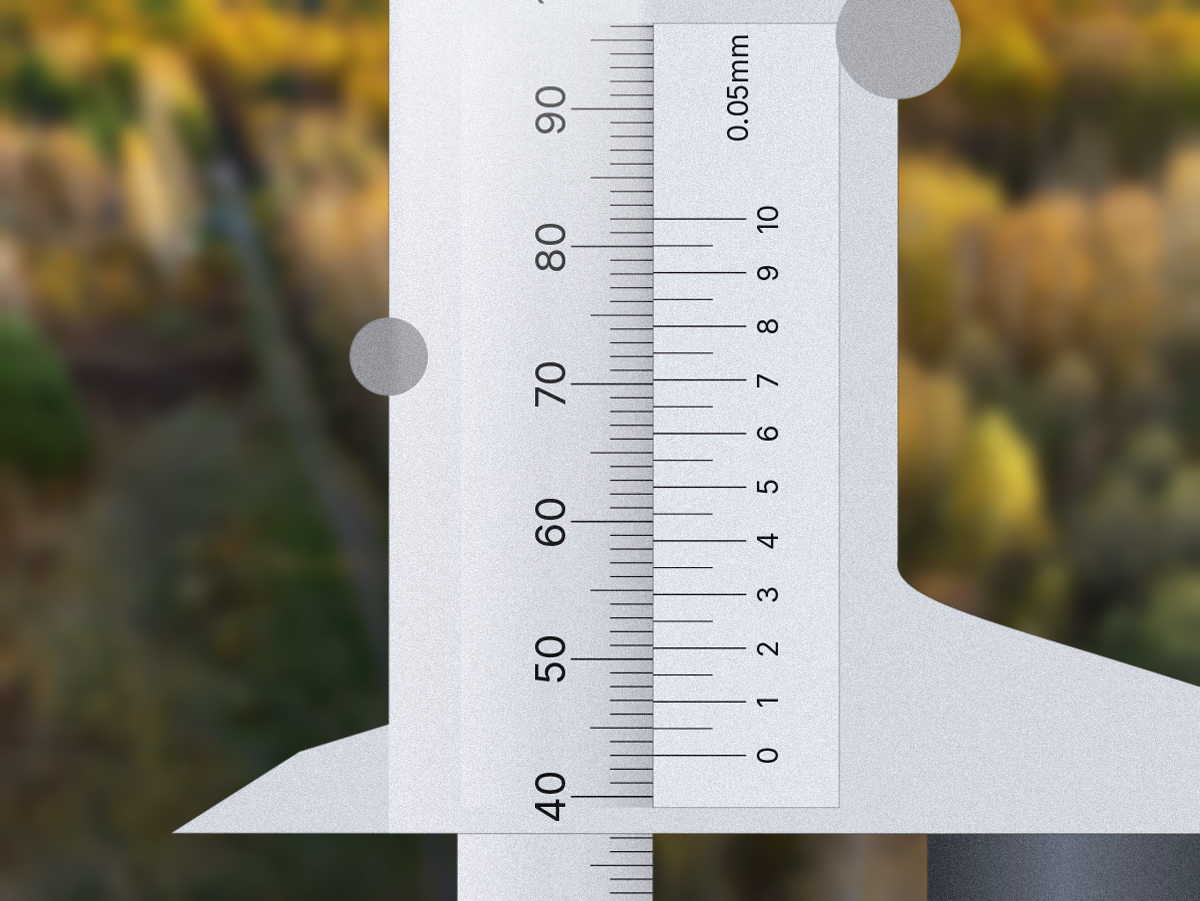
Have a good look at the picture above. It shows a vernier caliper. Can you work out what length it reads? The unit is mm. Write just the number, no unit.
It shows 43.0
